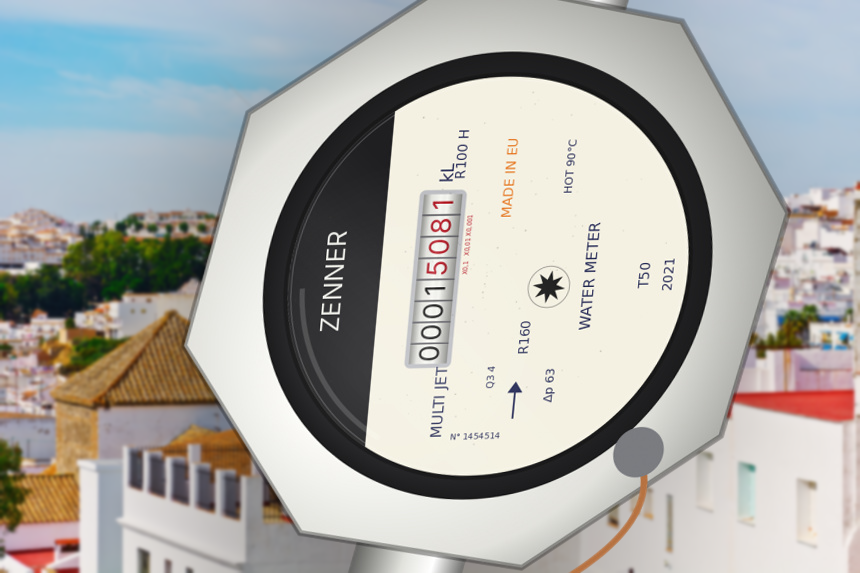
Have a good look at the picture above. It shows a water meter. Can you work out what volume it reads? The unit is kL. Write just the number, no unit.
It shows 1.5081
